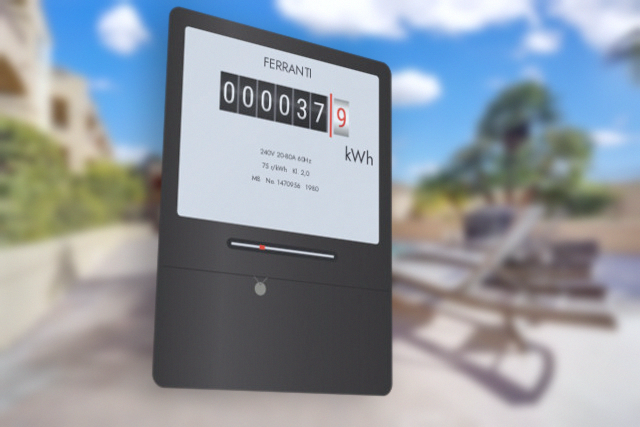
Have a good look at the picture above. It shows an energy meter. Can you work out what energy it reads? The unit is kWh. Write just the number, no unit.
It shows 37.9
